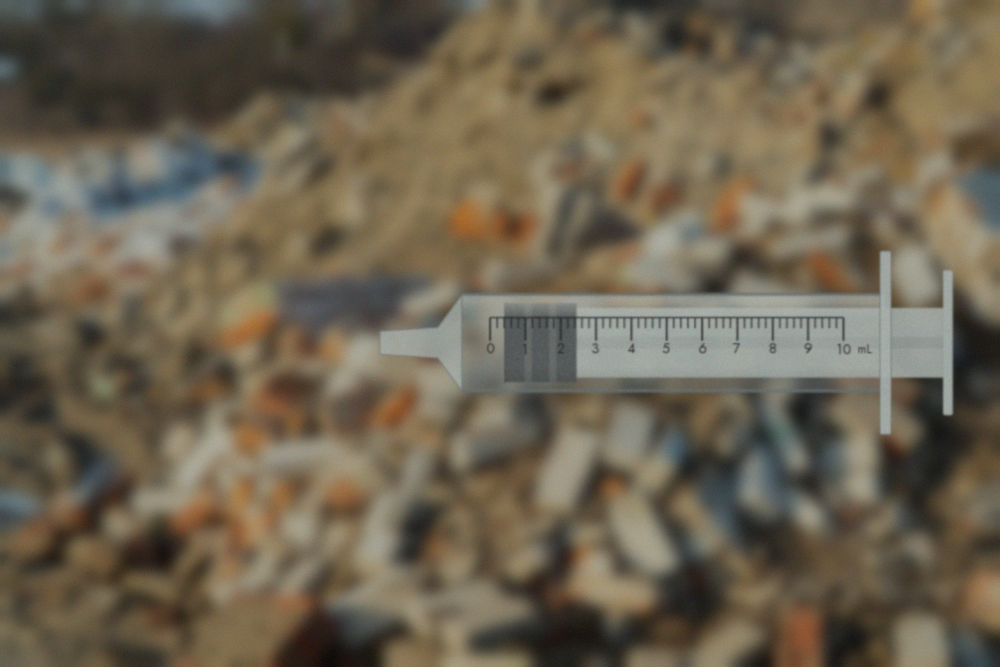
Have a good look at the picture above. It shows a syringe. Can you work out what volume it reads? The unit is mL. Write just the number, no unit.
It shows 0.4
